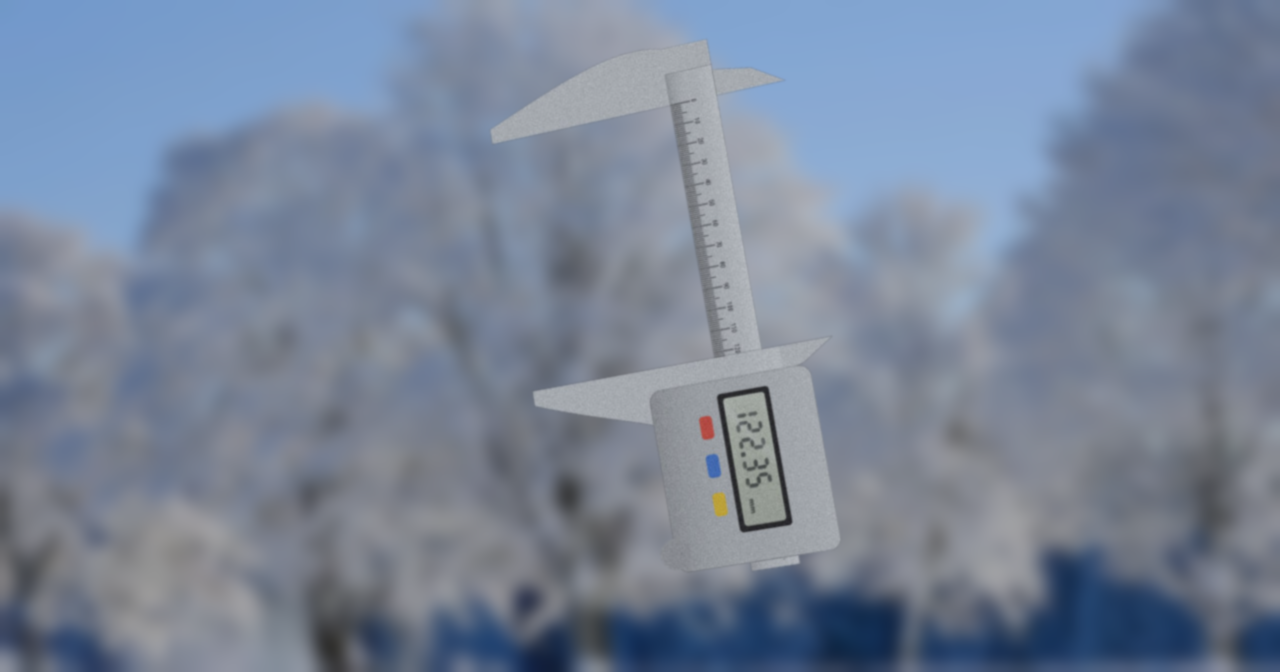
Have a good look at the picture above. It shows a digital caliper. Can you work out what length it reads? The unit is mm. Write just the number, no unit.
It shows 122.35
